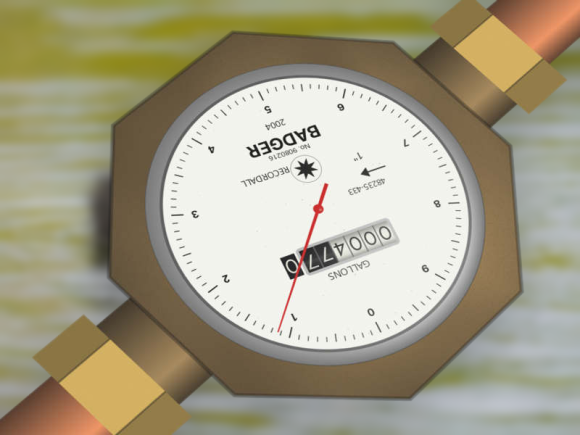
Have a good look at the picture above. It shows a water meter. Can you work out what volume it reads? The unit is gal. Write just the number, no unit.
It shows 4771.1
